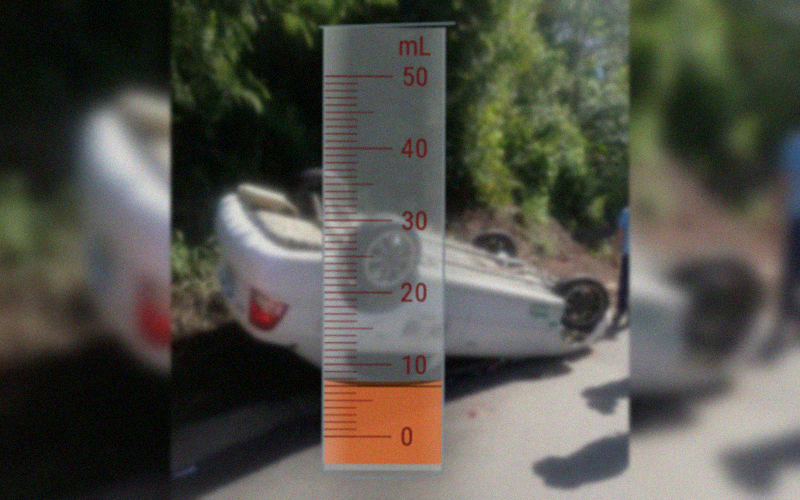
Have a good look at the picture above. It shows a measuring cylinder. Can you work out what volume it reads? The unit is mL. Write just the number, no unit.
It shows 7
